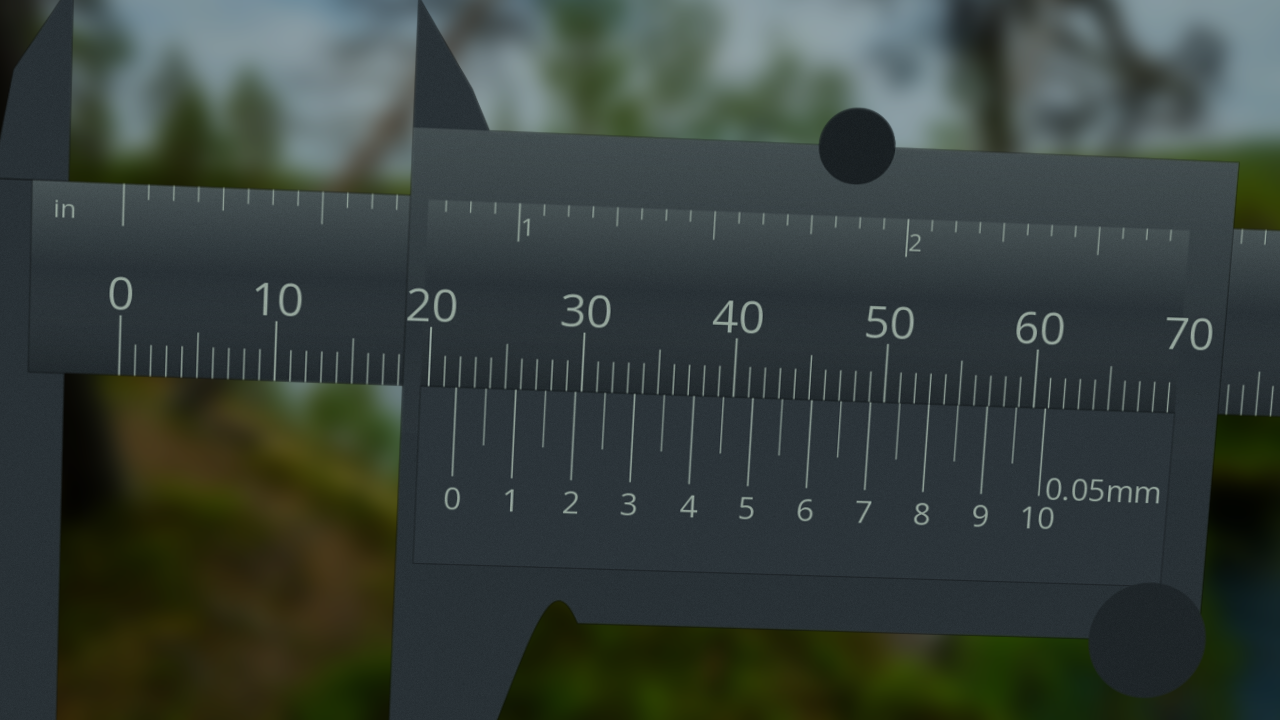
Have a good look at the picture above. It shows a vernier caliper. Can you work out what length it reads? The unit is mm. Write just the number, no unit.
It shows 21.8
